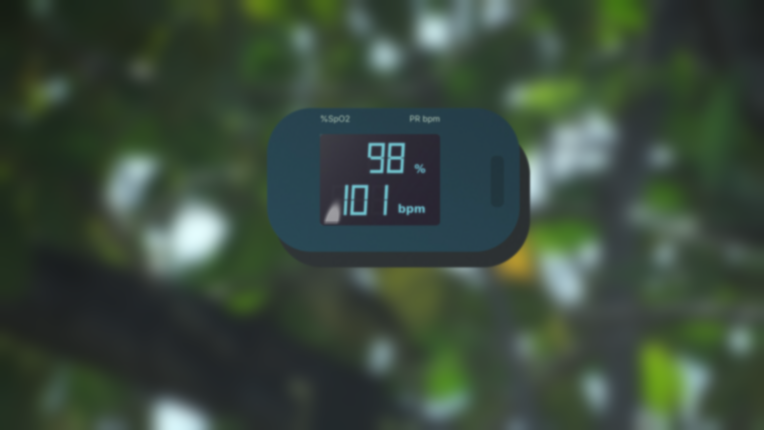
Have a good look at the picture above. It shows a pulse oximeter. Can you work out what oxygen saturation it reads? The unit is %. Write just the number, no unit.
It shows 98
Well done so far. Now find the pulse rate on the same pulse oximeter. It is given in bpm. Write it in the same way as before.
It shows 101
